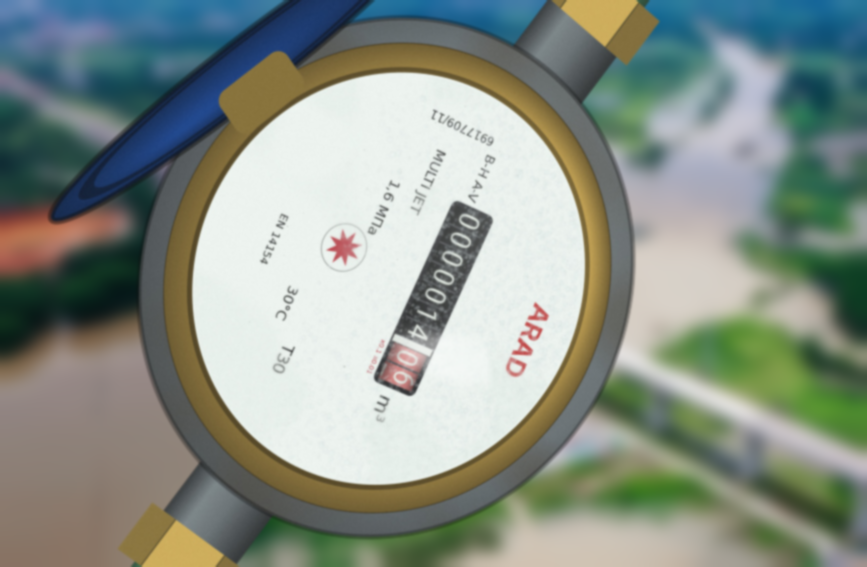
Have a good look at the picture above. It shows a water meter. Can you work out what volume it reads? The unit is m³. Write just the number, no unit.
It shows 14.06
